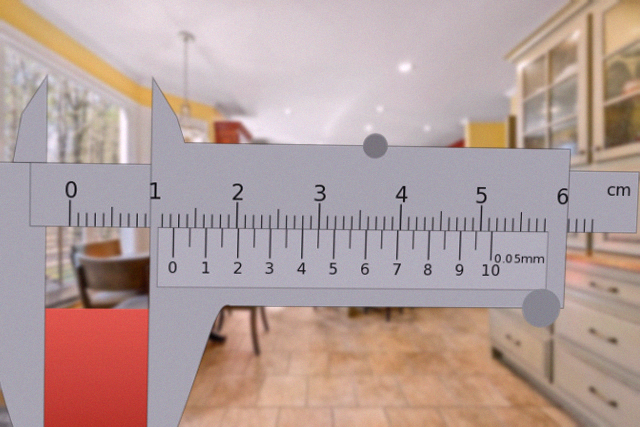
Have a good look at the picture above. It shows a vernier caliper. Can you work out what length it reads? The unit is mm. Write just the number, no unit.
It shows 12.4
